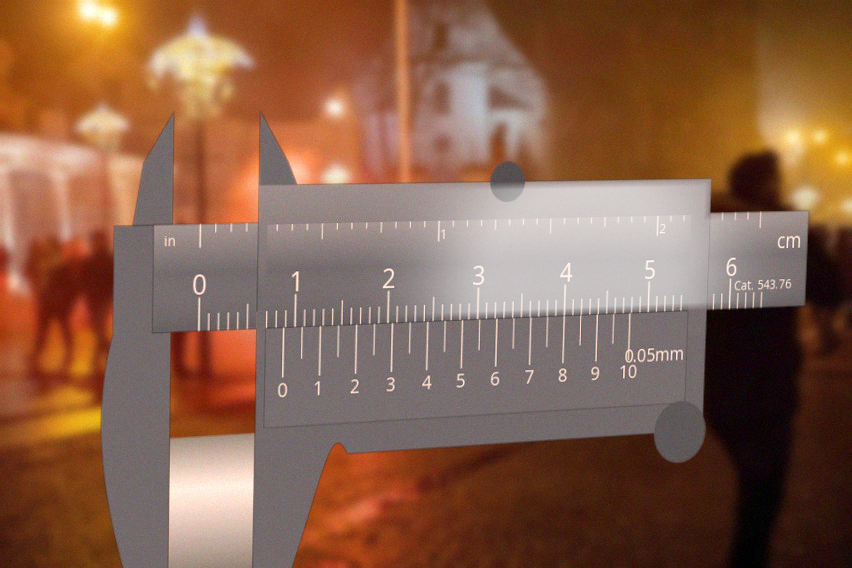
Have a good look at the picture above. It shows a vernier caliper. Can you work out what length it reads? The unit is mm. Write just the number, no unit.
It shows 8.8
